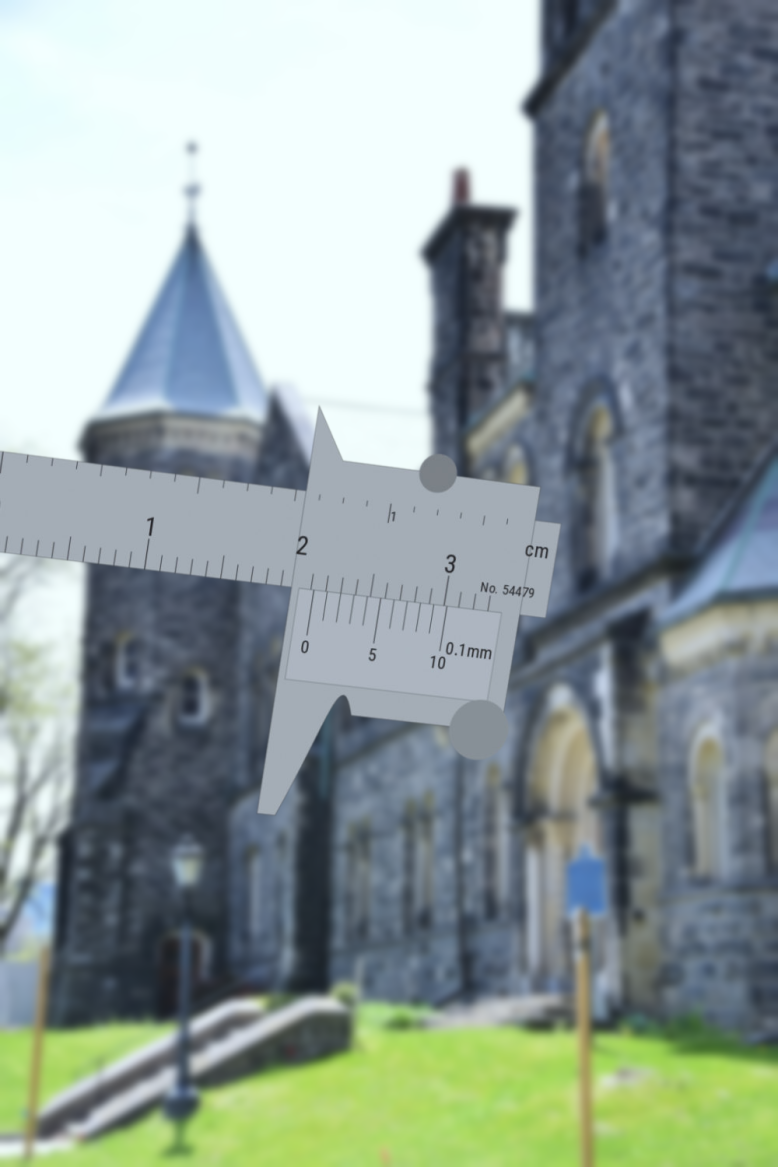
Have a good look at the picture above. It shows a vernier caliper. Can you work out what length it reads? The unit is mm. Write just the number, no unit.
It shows 21.2
